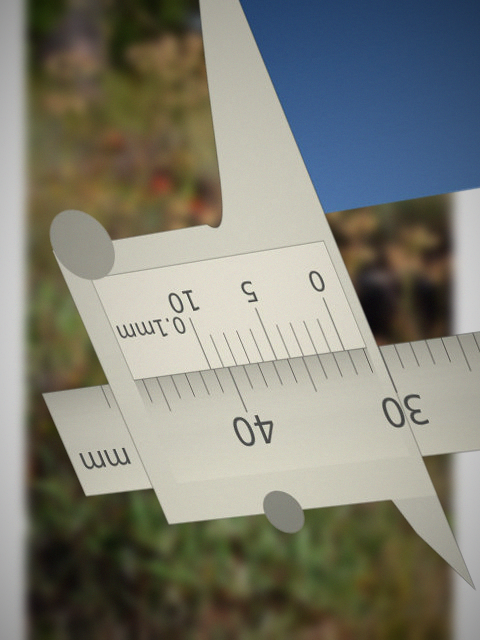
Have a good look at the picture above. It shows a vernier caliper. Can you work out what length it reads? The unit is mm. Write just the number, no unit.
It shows 32.2
